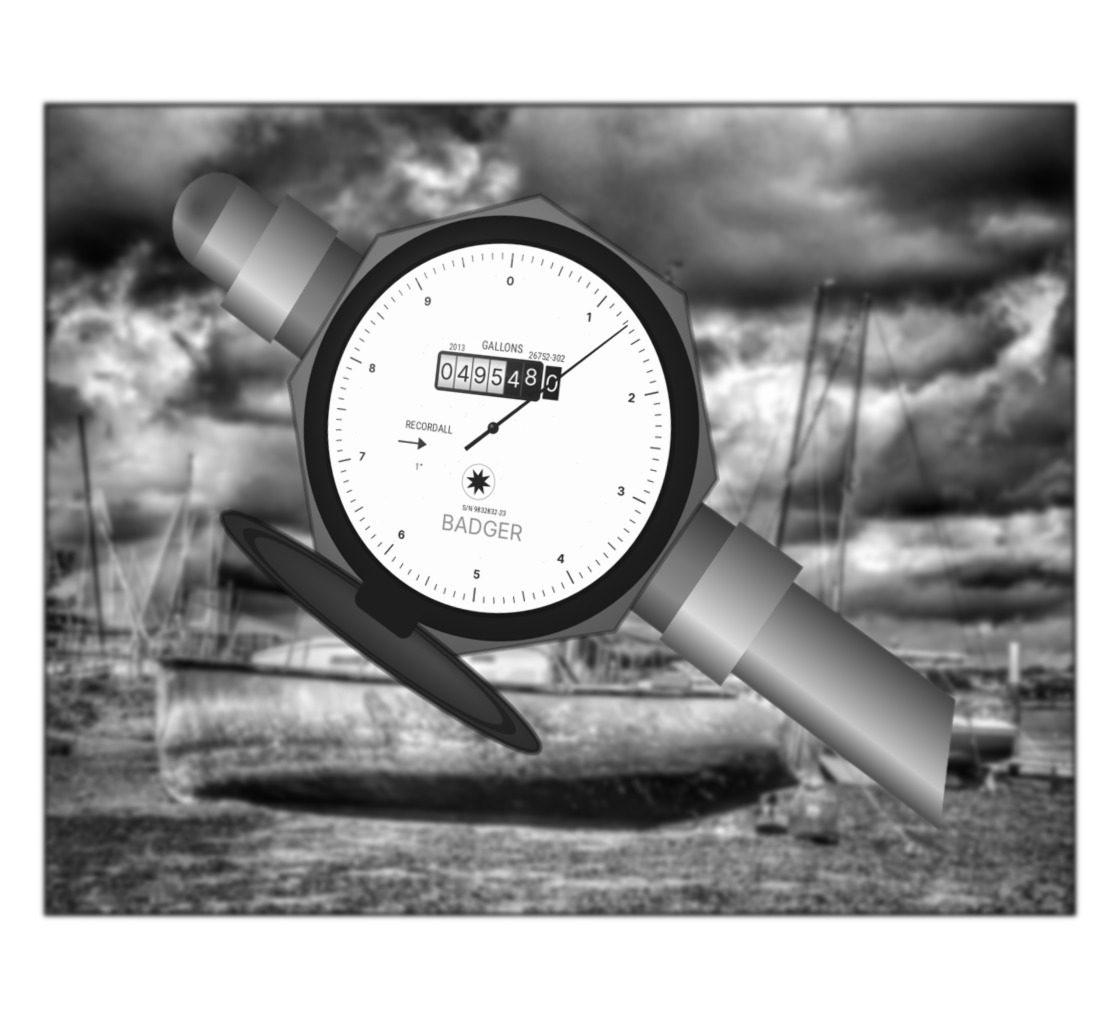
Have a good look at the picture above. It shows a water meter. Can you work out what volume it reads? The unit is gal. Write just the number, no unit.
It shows 495481.3
